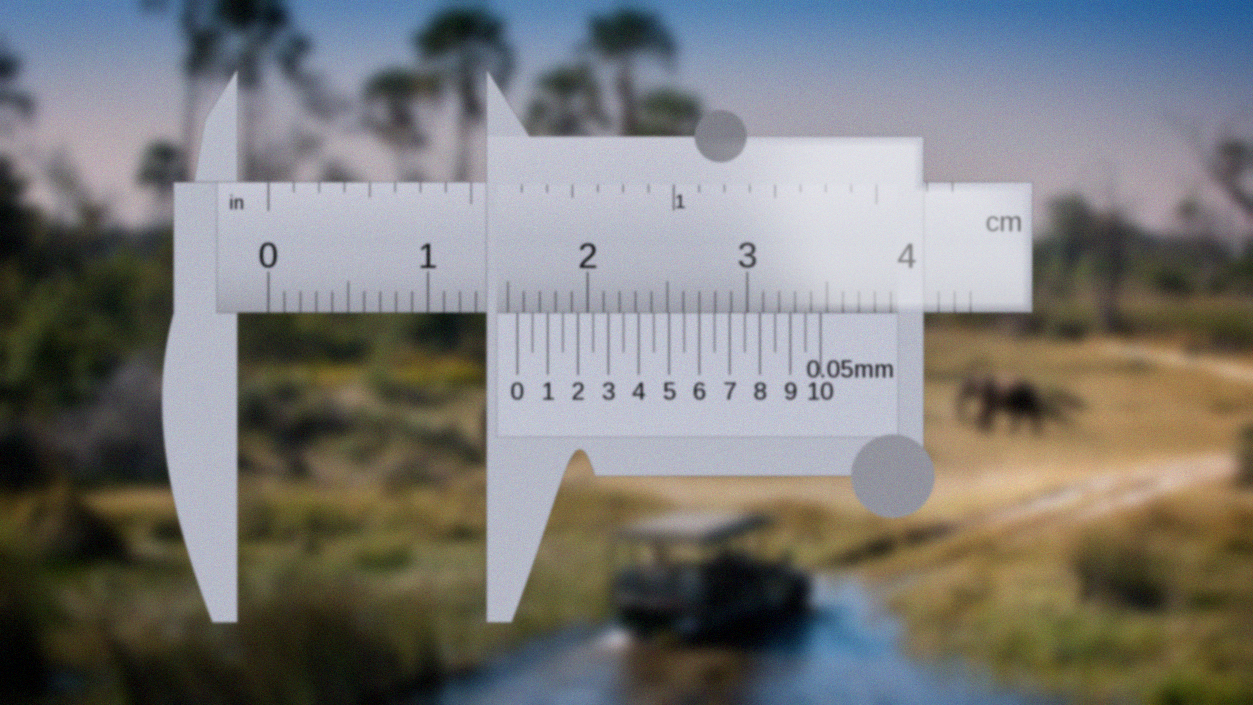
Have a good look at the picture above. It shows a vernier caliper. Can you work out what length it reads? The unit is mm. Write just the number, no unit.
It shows 15.6
